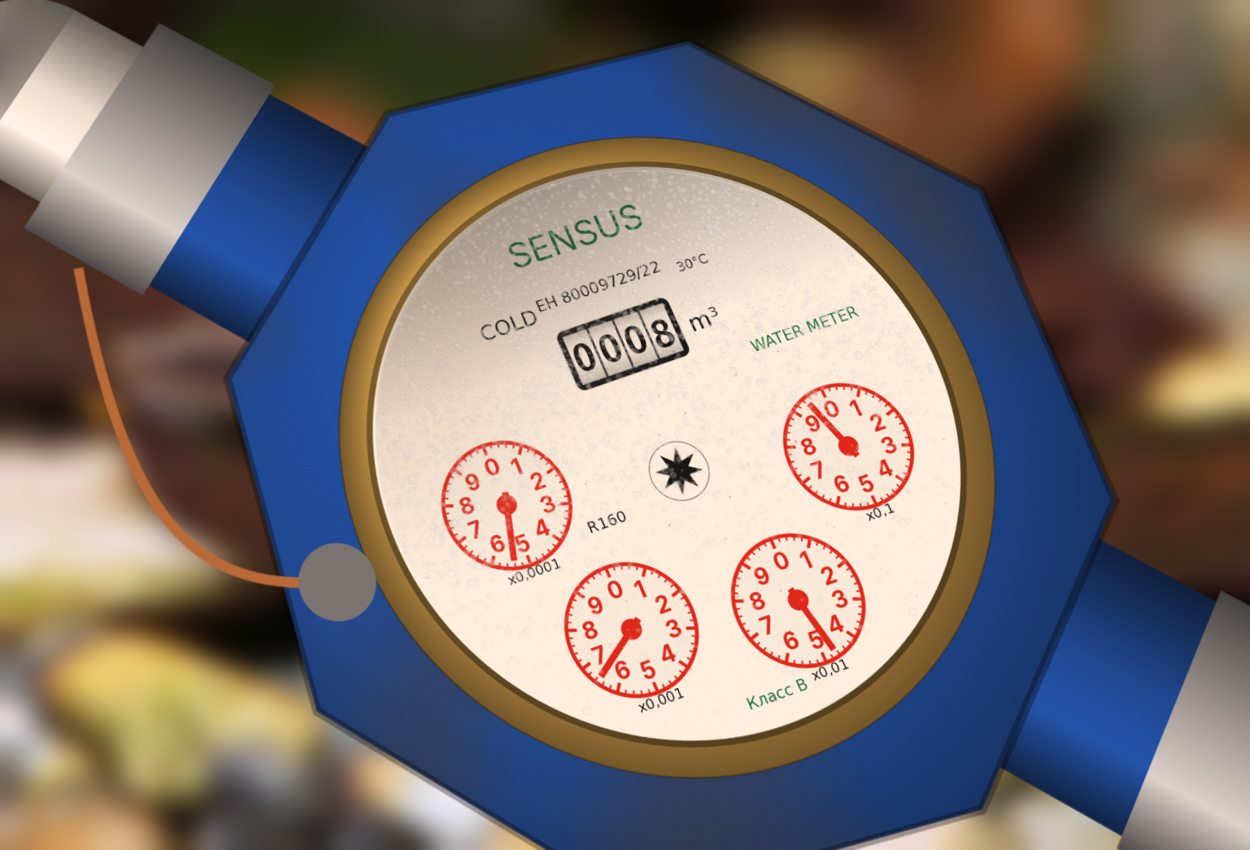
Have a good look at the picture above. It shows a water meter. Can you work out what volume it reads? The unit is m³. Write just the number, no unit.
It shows 7.9465
